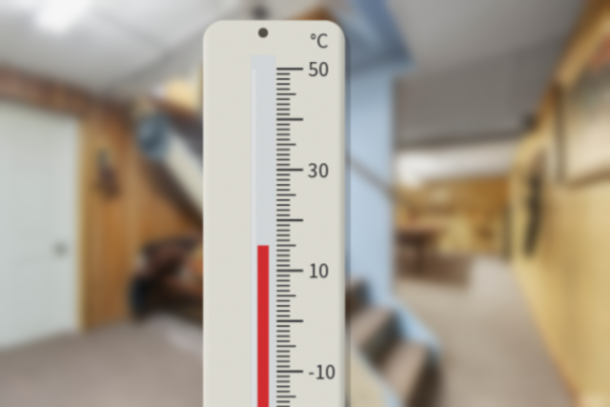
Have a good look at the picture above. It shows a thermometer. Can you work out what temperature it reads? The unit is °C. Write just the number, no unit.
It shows 15
